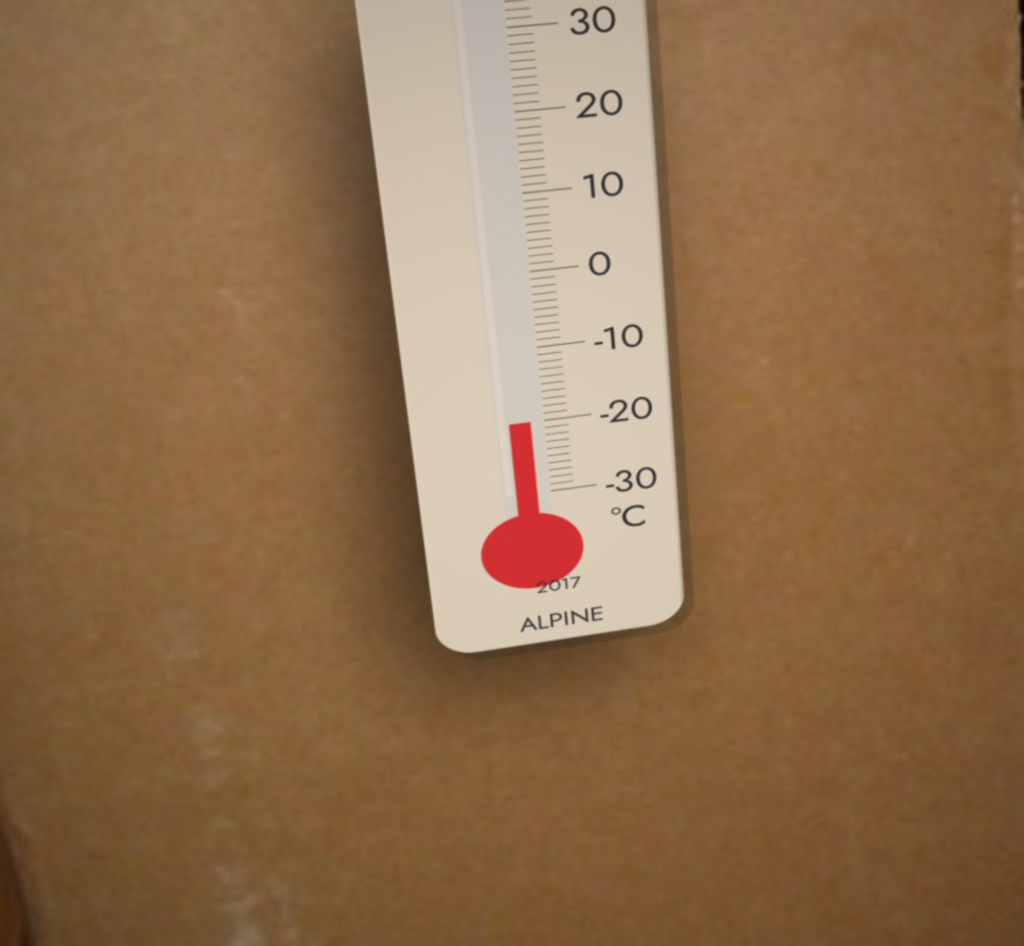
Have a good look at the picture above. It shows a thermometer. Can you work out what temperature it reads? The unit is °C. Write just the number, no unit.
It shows -20
